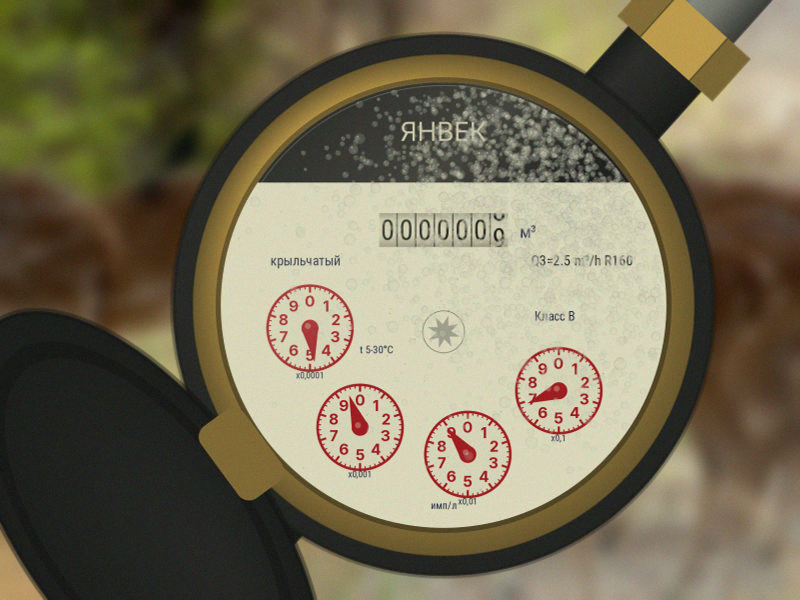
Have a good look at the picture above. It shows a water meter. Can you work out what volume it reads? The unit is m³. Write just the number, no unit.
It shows 8.6894
